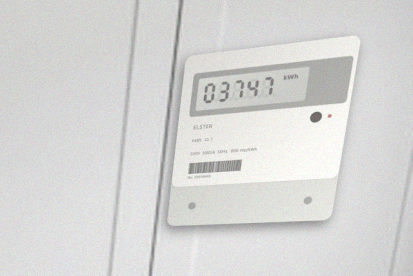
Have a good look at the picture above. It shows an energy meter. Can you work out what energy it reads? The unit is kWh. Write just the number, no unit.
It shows 3747
